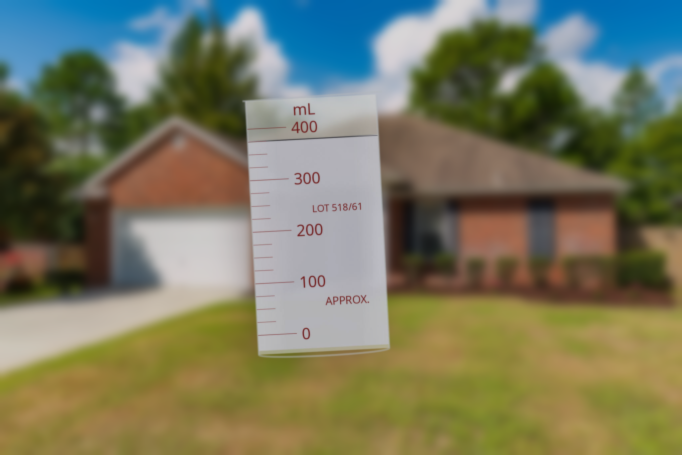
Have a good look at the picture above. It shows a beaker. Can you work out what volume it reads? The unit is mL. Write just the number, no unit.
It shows 375
